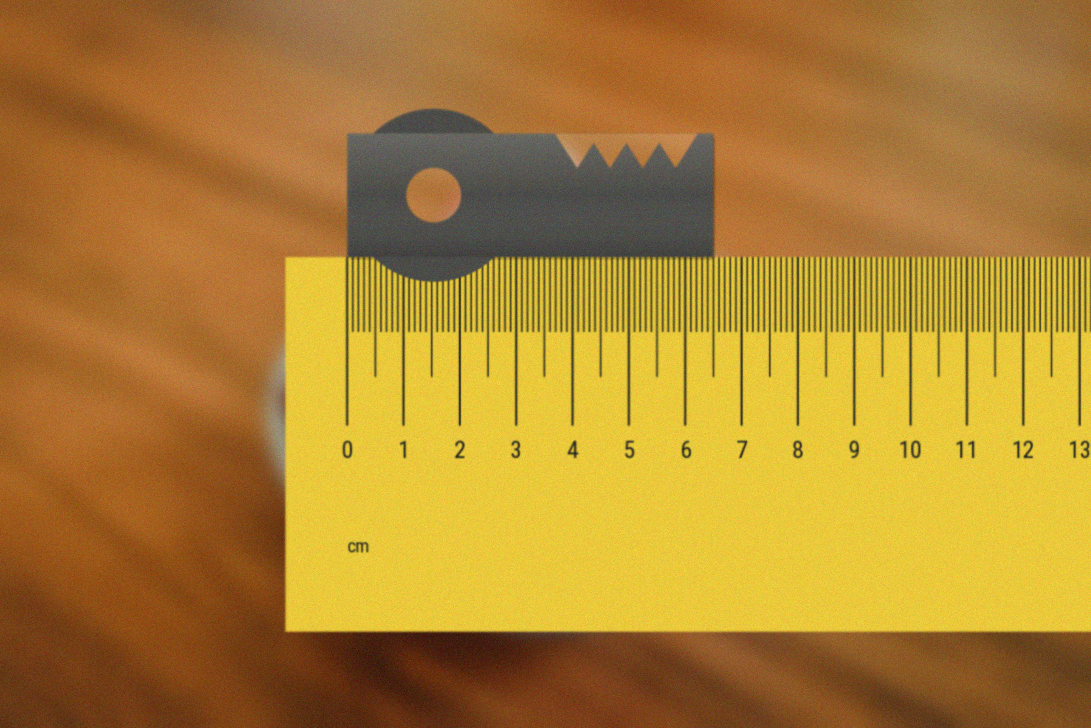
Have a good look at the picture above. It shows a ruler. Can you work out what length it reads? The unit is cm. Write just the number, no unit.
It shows 6.5
